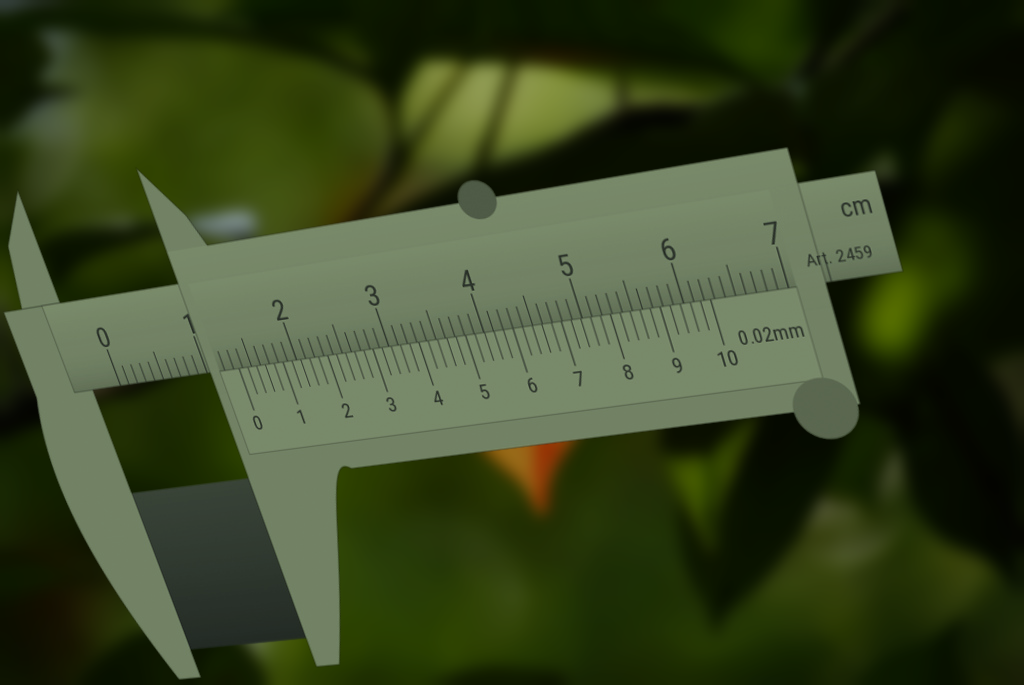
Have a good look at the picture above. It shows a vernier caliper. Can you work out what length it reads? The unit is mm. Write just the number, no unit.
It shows 13.6
